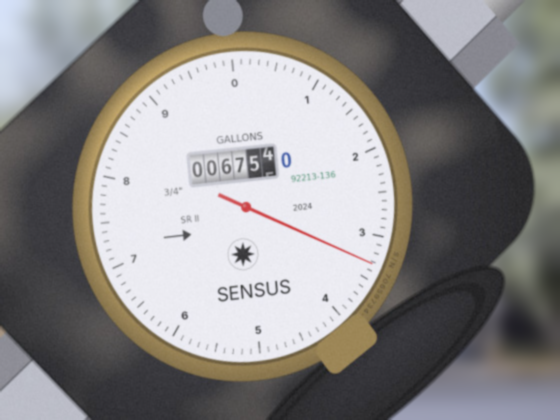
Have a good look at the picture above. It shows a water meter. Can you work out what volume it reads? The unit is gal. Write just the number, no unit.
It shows 67543.3
